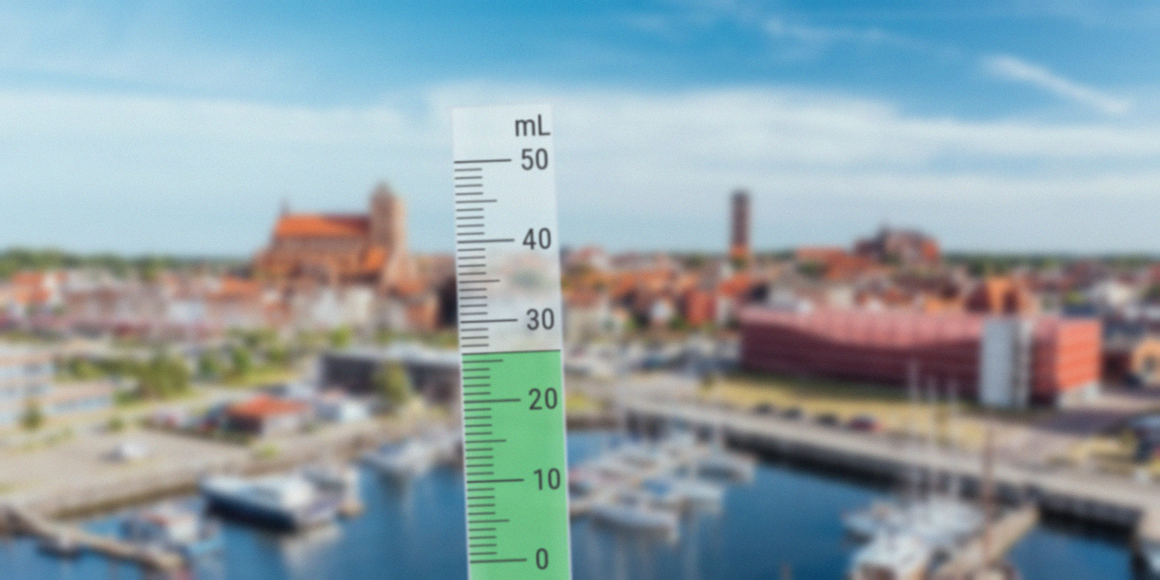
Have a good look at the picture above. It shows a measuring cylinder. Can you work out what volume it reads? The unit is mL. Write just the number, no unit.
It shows 26
